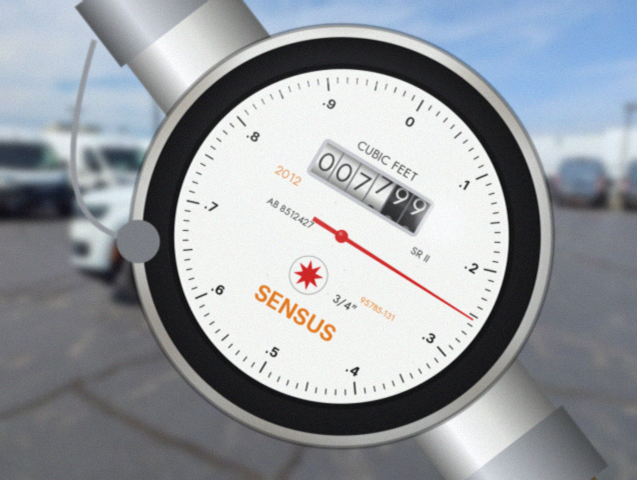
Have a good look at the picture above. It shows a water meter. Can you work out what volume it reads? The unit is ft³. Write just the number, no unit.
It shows 7799.25
